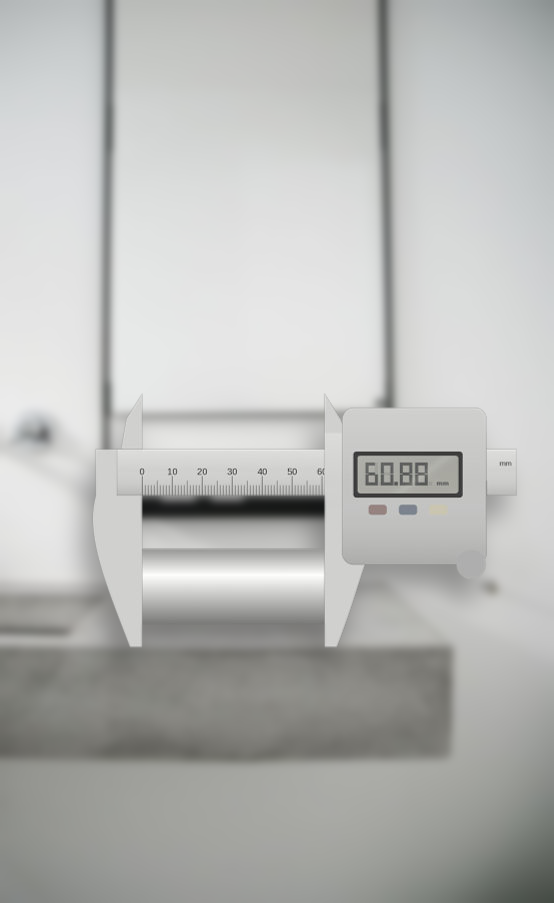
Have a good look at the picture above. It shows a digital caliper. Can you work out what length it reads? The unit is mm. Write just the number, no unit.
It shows 60.88
